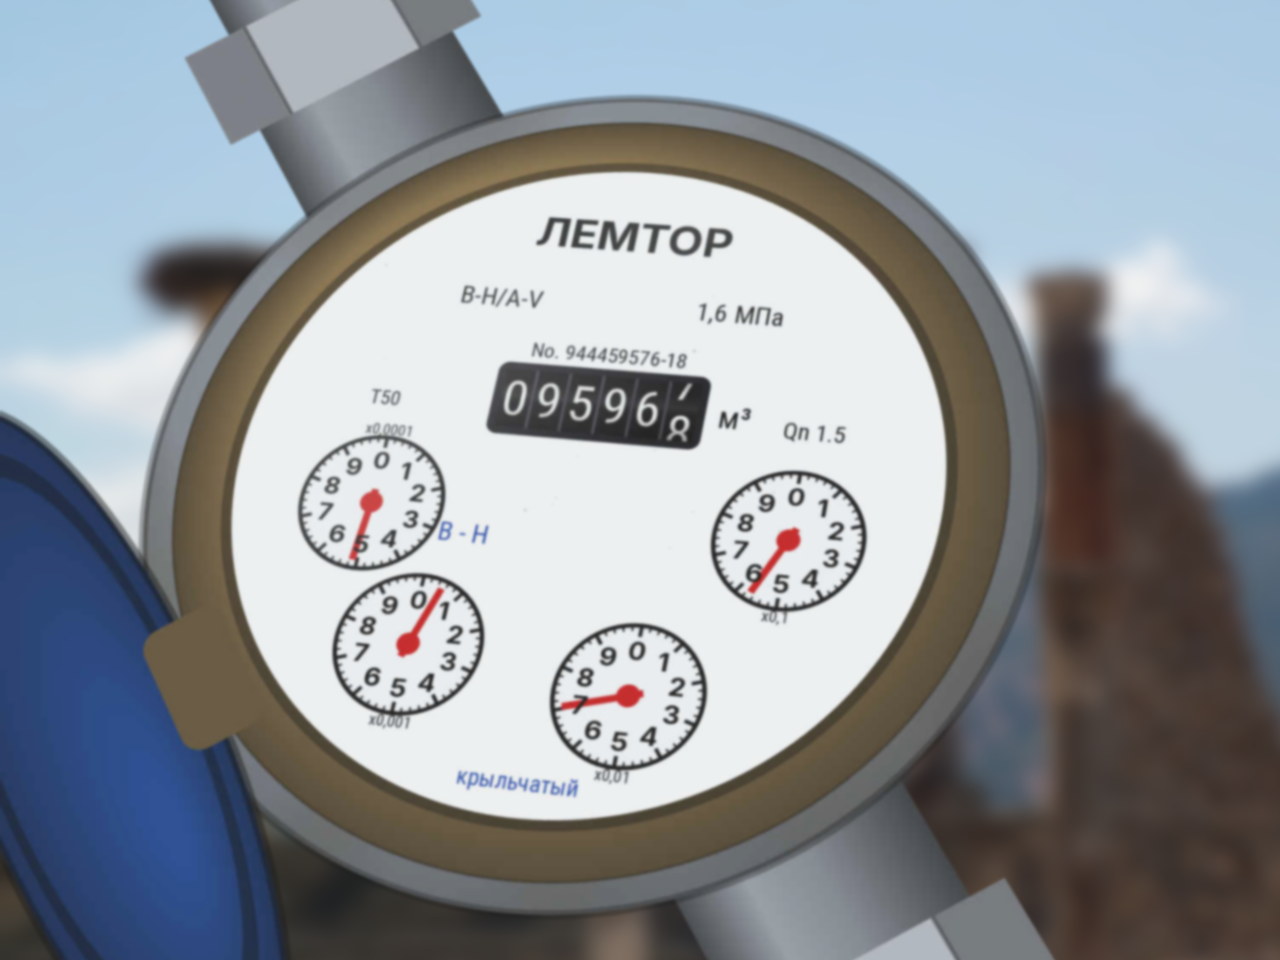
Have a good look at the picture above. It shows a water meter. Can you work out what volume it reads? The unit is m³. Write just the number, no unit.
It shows 95967.5705
